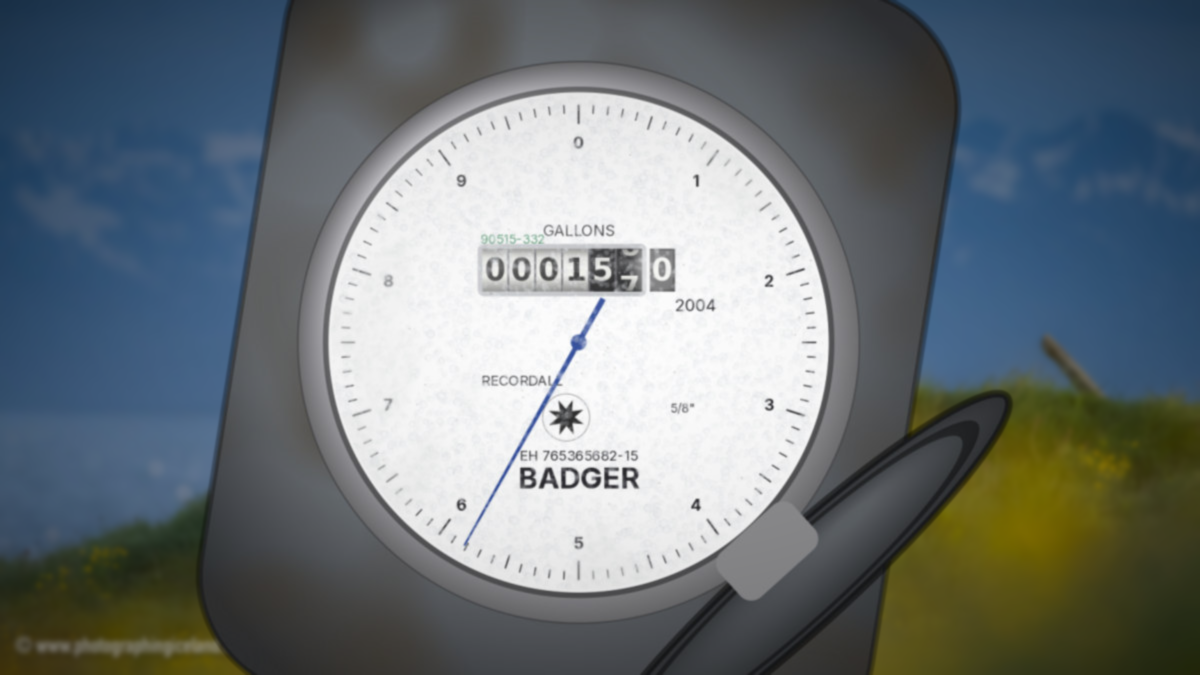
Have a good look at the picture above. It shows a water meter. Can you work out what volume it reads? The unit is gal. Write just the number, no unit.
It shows 1565.8
